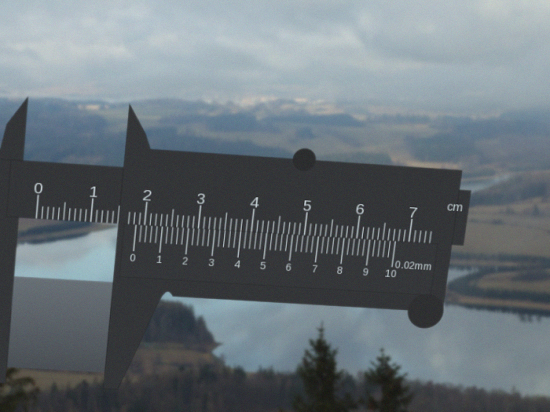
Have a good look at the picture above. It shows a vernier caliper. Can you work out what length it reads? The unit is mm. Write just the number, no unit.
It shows 18.4
